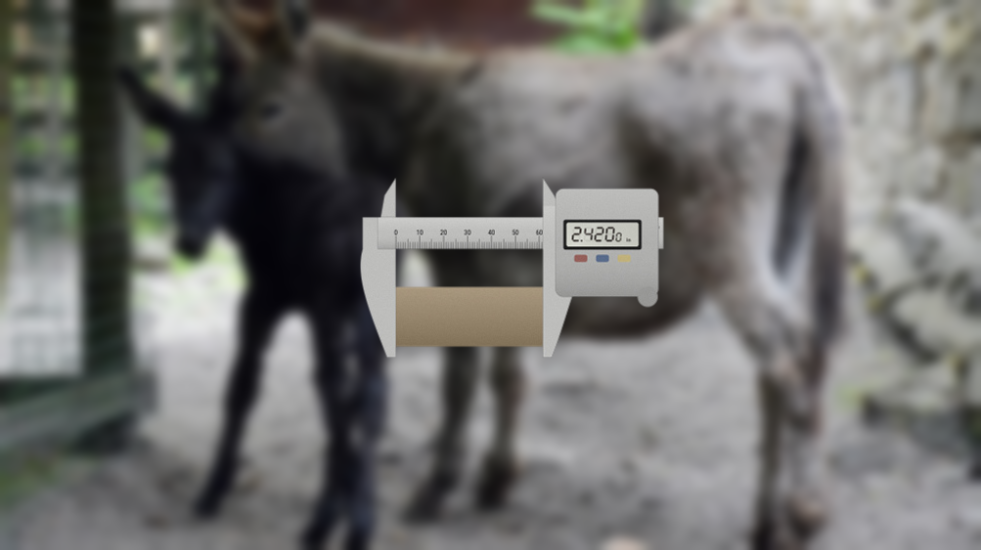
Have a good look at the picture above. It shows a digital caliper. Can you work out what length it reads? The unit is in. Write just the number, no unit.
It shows 2.4200
